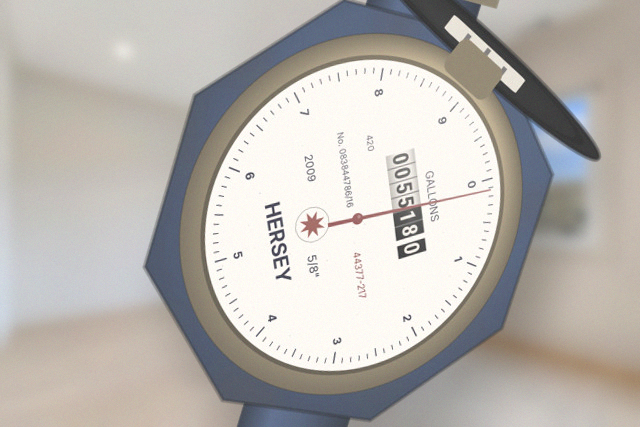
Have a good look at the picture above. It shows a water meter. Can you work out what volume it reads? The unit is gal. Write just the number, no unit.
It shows 55180.1
